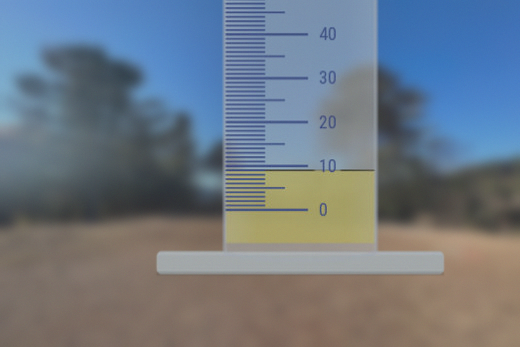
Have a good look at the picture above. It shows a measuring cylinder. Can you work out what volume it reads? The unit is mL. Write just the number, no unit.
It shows 9
